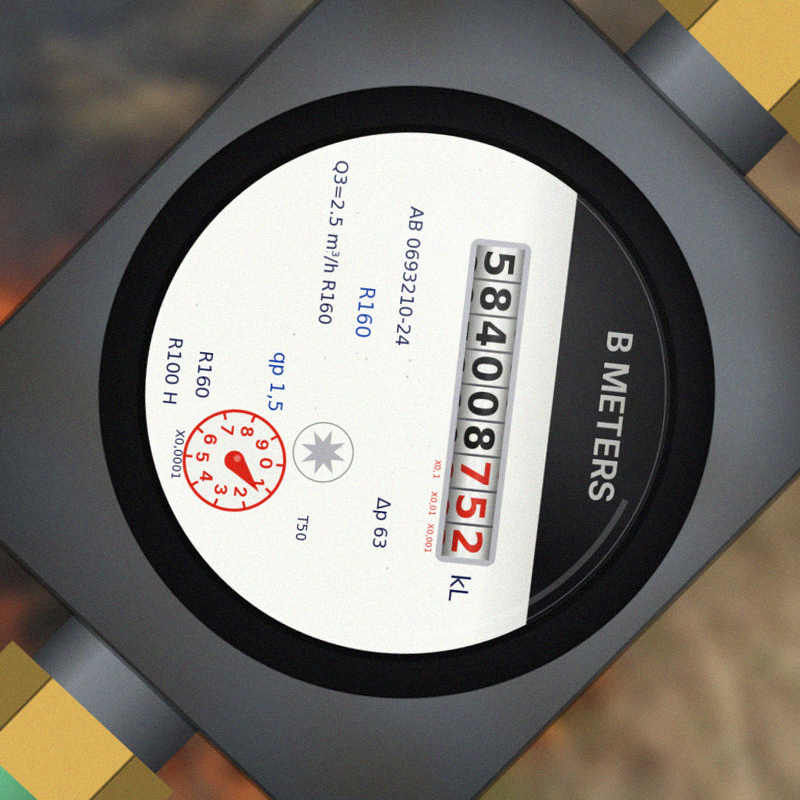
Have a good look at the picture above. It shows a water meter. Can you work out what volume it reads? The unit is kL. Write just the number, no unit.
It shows 584008.7521
